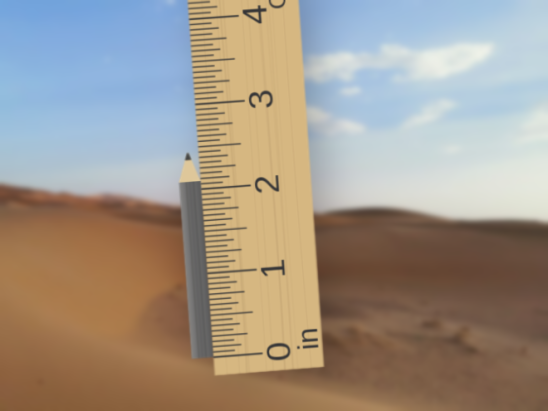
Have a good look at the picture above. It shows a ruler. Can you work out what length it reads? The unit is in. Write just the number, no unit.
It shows 2.4375
